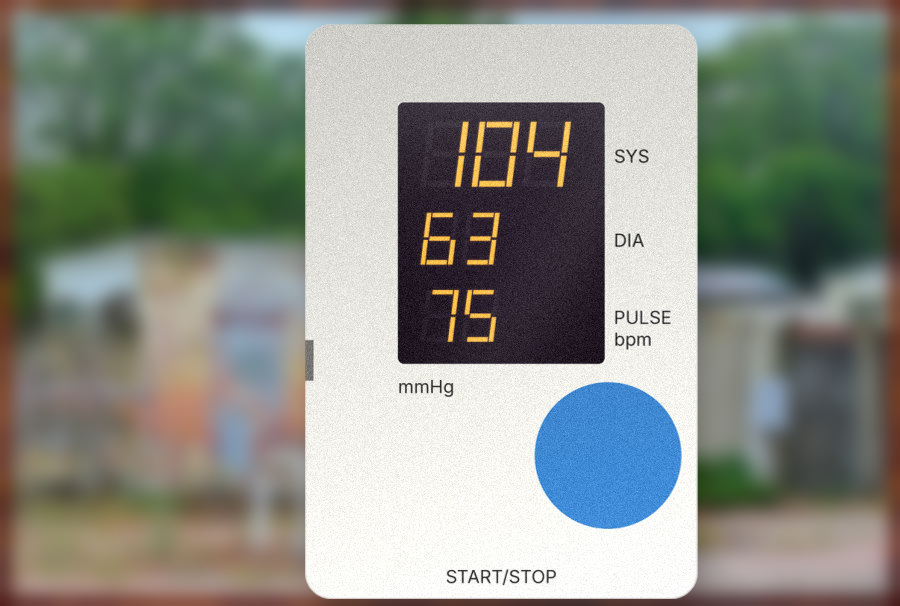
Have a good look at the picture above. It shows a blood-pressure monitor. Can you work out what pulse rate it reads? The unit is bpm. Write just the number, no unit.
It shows 75
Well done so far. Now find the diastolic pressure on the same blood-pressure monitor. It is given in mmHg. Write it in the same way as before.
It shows 63
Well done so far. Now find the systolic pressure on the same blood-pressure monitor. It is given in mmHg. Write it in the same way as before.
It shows 104
